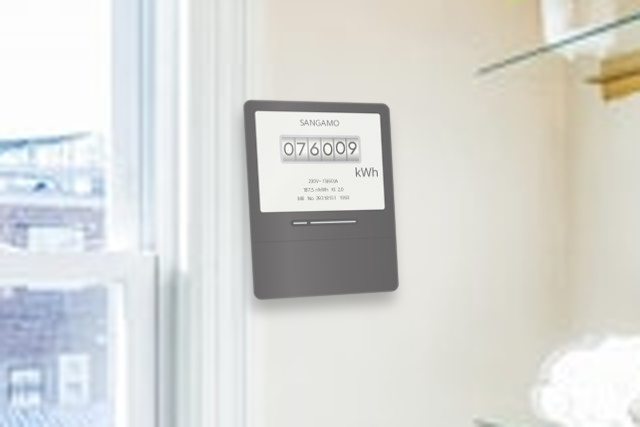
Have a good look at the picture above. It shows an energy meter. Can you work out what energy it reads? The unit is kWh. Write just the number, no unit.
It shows 76009
